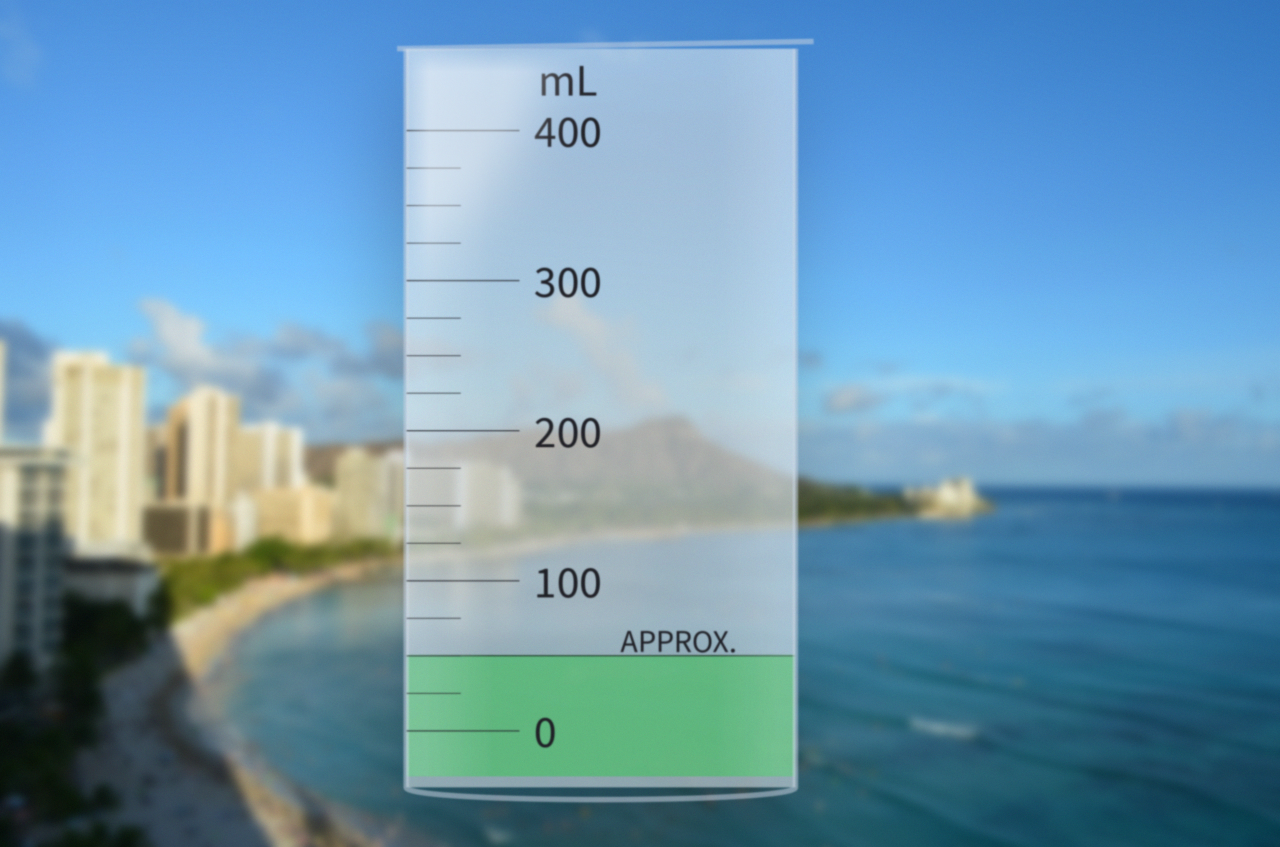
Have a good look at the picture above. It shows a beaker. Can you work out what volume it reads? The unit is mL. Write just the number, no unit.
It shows 50
